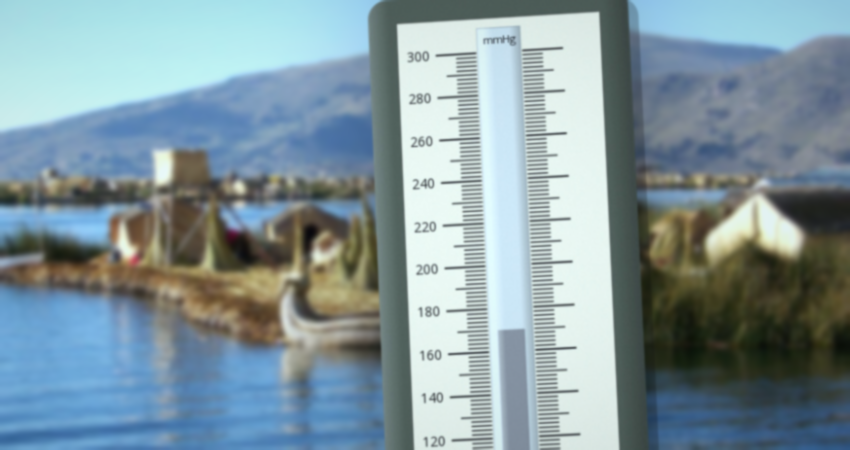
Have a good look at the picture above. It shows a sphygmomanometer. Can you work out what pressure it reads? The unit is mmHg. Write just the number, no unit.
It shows 170
